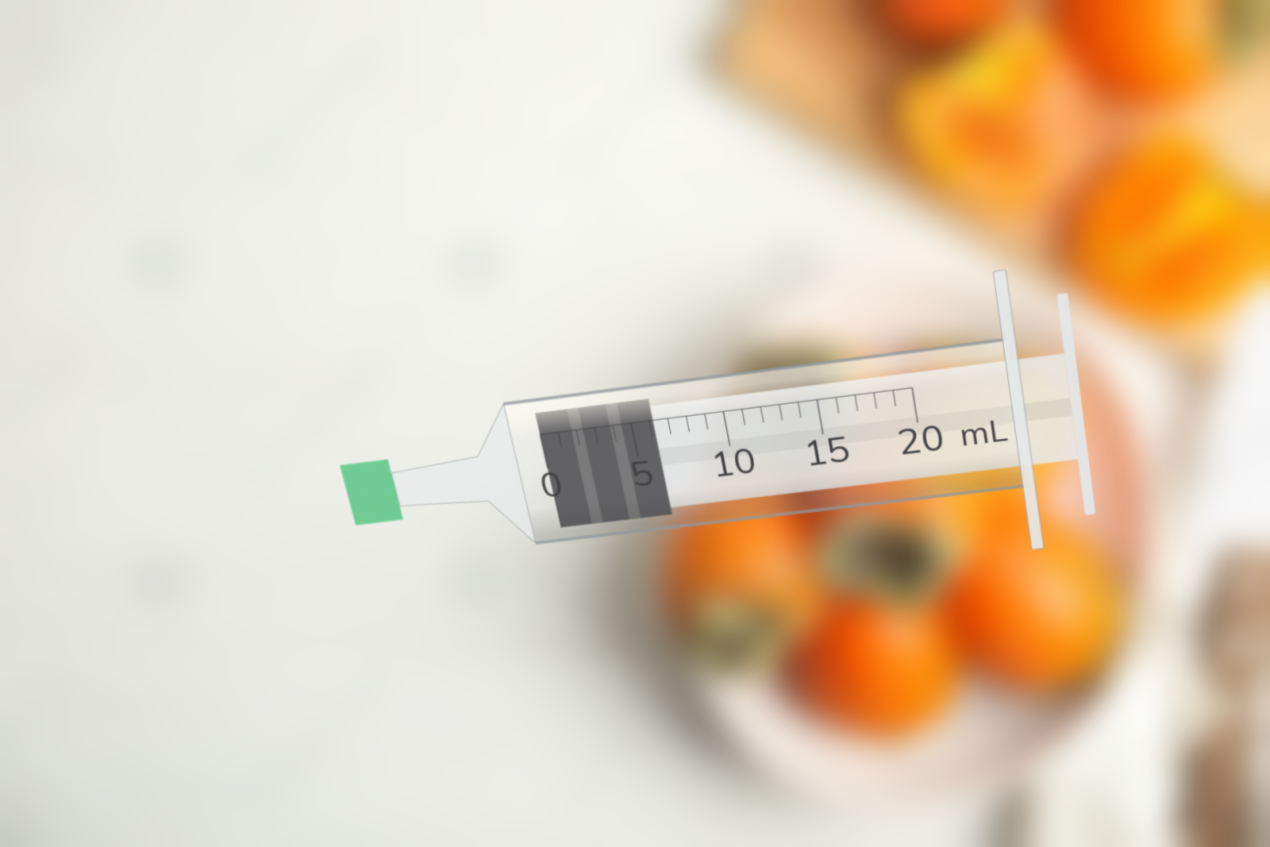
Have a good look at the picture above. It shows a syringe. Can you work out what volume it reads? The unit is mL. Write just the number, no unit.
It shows 0
